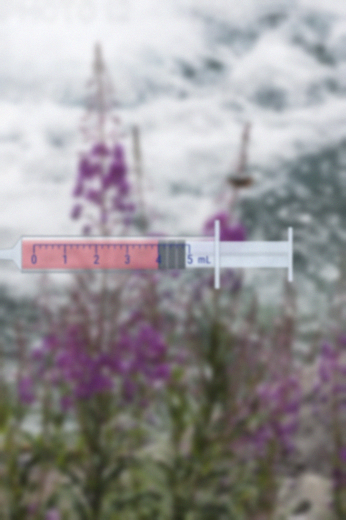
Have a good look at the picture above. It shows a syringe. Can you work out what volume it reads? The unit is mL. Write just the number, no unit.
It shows 4
